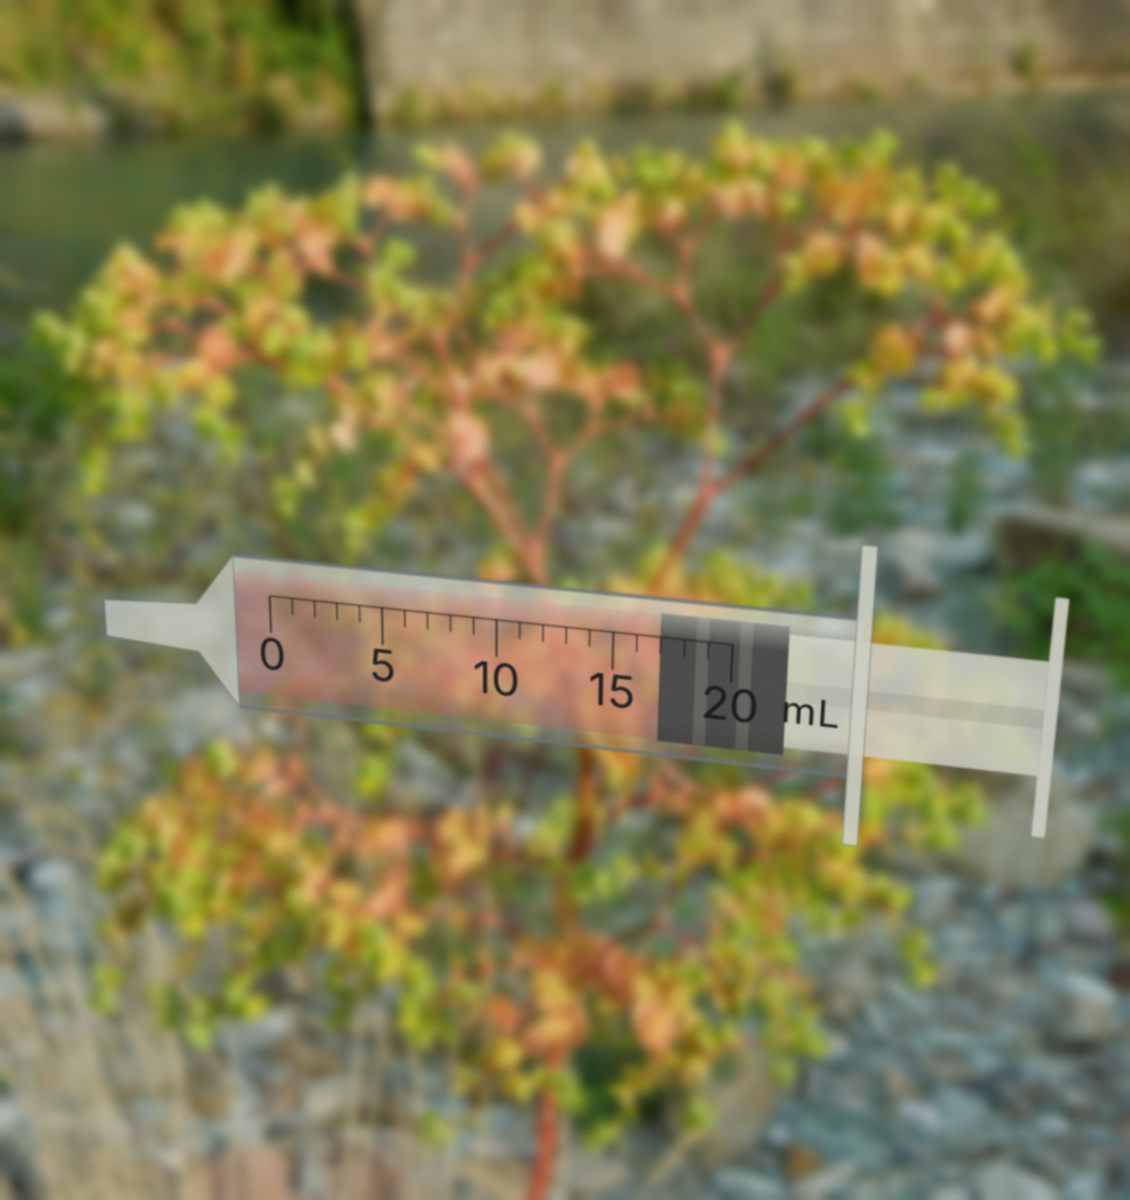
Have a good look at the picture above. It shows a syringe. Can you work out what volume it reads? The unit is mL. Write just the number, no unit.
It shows 17
